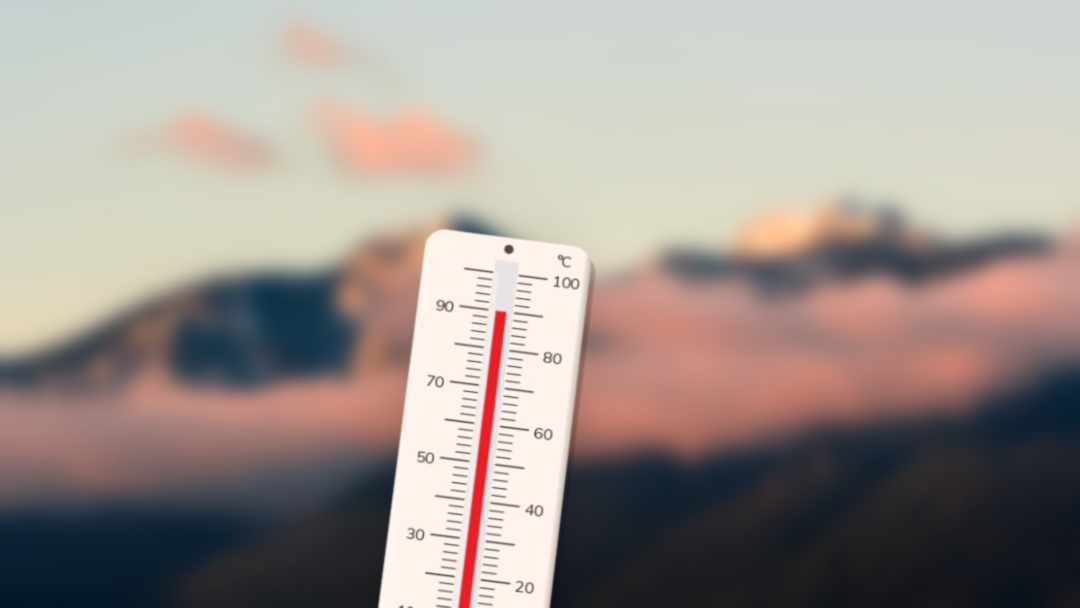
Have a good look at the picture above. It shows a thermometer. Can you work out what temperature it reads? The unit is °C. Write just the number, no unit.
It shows 90
